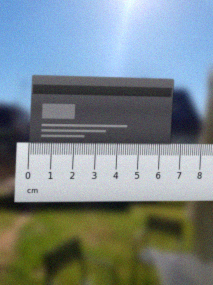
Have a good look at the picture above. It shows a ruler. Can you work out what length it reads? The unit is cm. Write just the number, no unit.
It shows 6.5
